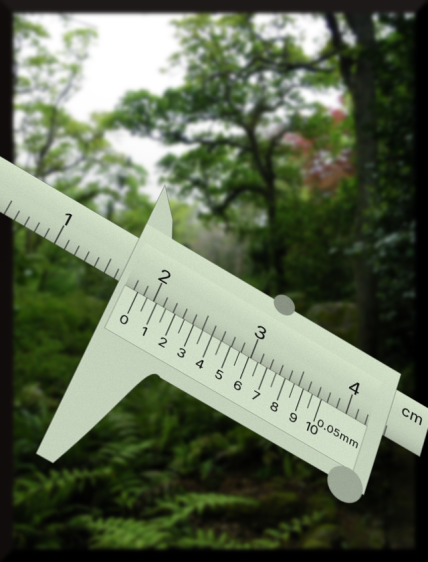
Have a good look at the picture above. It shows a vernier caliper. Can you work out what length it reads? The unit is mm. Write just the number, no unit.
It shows 18.4
